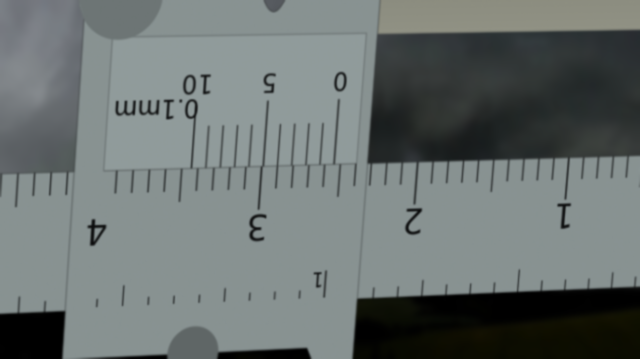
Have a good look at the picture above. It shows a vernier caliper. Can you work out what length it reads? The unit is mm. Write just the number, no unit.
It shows 25.4
